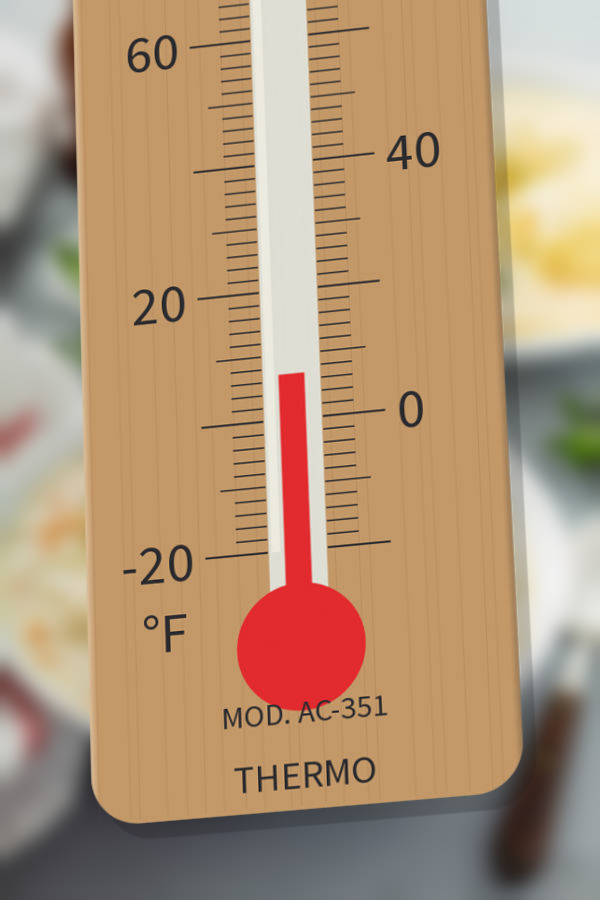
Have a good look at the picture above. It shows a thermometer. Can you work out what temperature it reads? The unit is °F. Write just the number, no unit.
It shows 7
